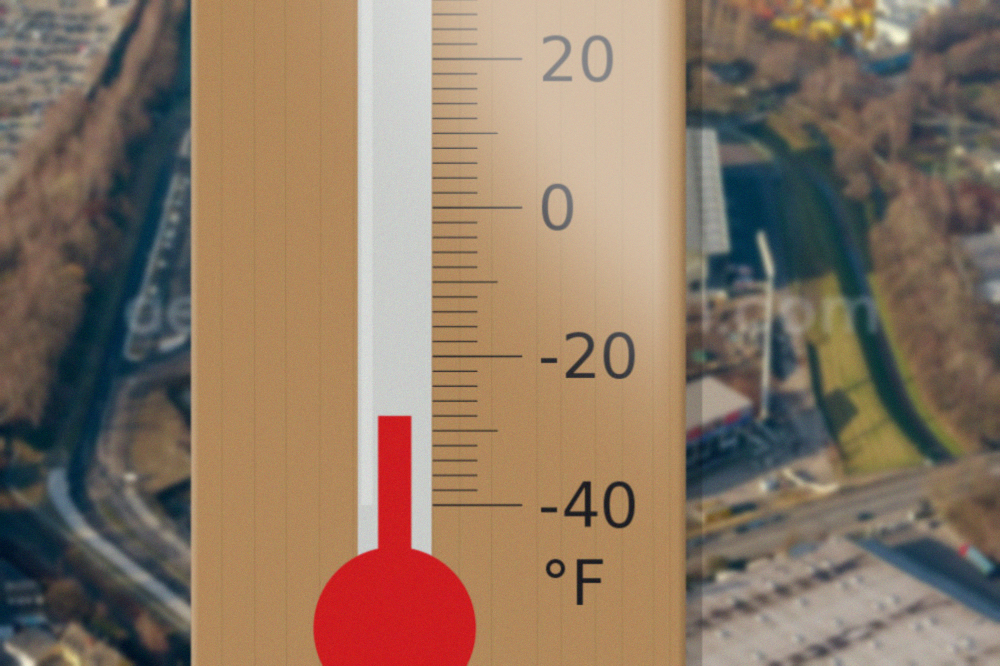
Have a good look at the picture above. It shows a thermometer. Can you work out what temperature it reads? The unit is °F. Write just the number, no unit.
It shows -28
